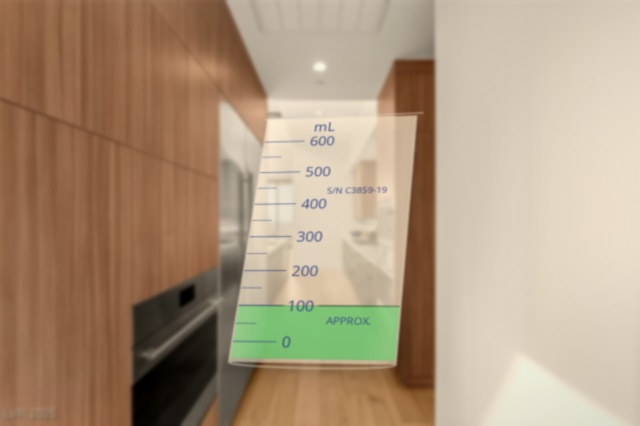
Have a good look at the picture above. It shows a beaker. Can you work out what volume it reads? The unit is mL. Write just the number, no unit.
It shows 100
